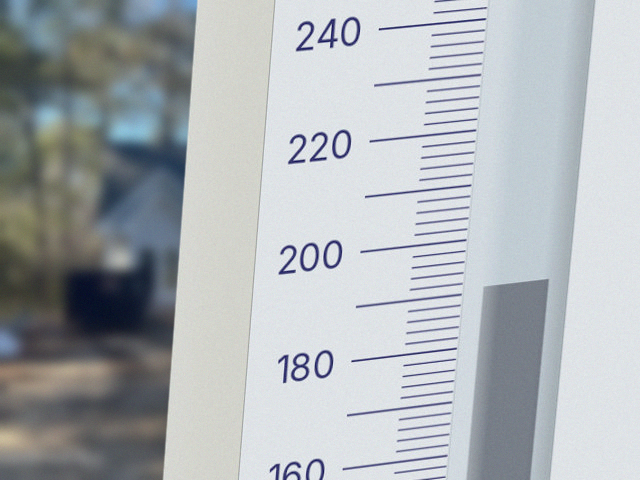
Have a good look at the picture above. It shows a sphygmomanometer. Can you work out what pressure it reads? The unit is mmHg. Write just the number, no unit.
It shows 191
